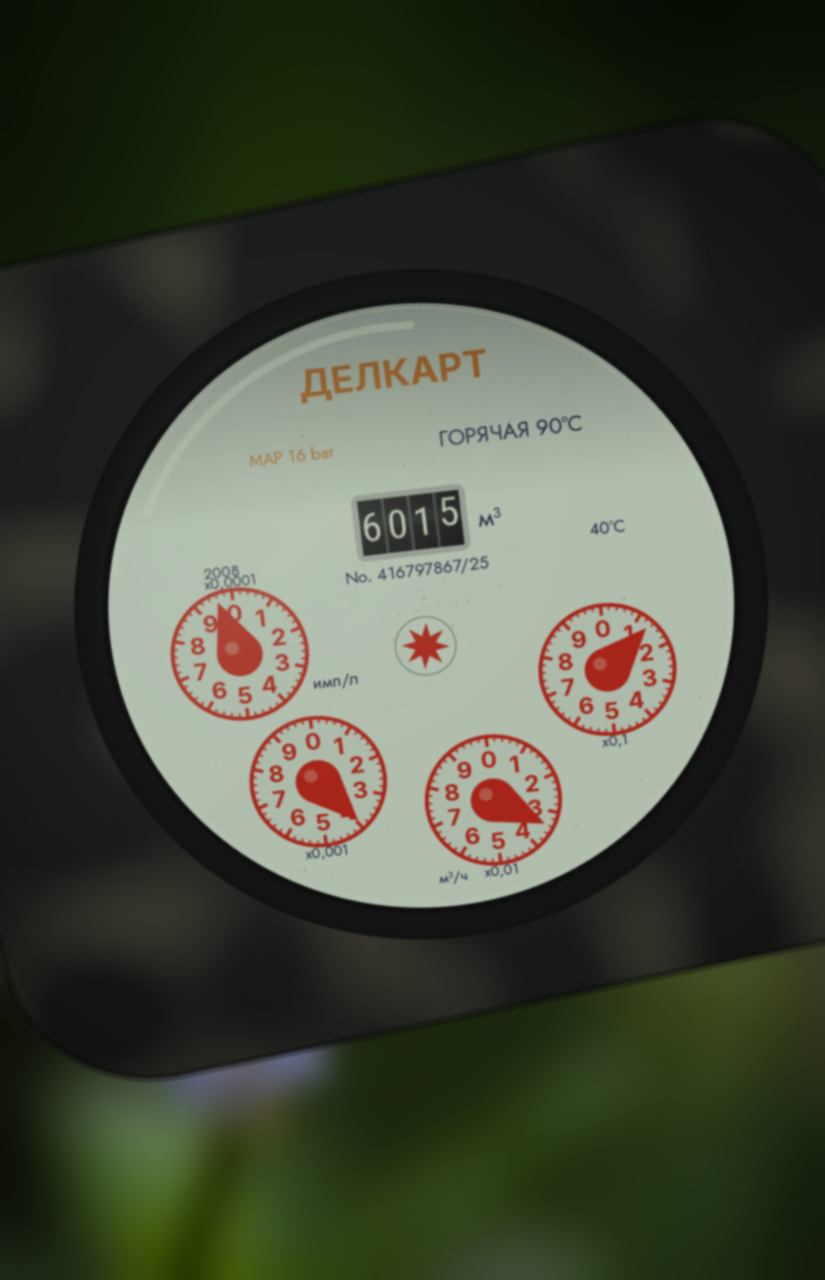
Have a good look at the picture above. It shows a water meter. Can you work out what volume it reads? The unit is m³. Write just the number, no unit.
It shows 6015.1339
